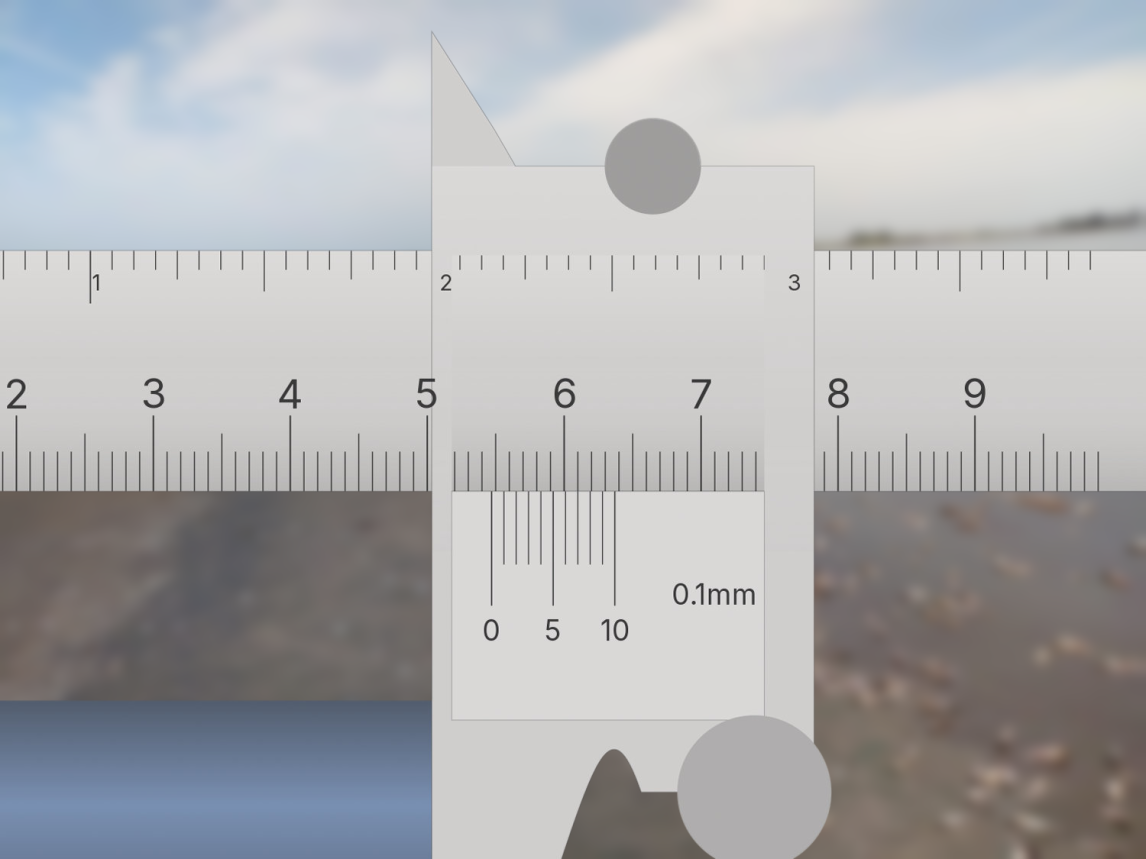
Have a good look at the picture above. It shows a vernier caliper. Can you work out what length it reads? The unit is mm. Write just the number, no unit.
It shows 54.7
